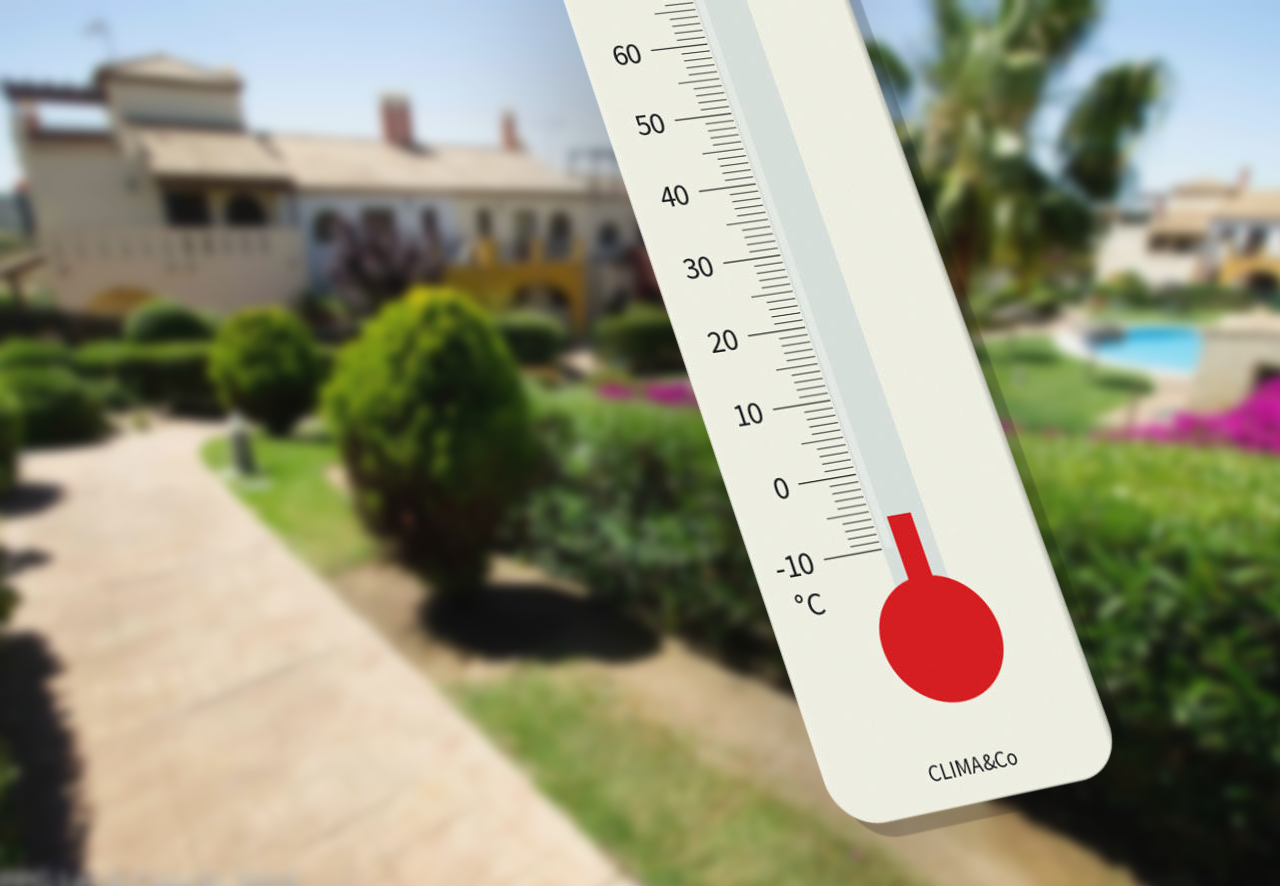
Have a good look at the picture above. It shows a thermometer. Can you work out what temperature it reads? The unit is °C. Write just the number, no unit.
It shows -6
